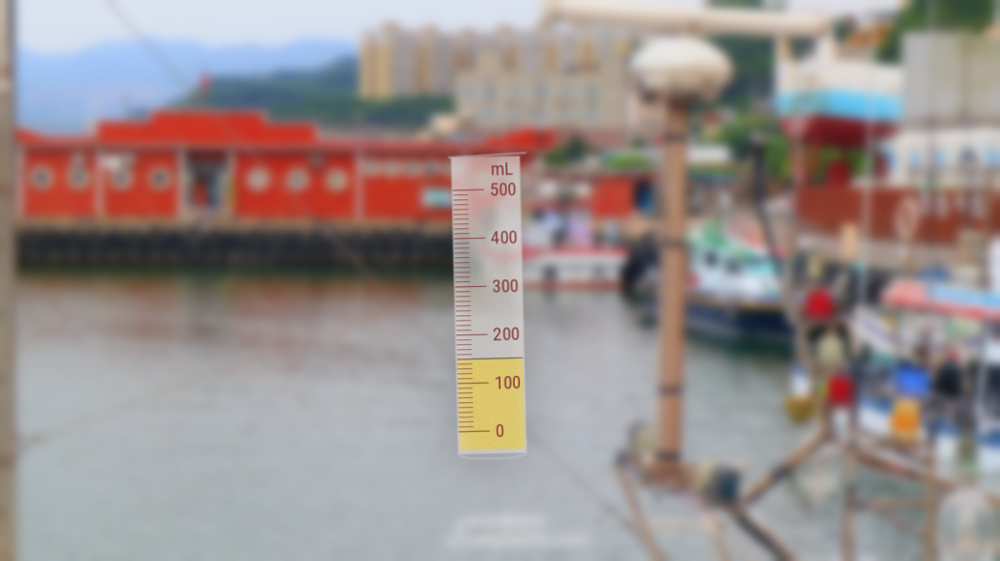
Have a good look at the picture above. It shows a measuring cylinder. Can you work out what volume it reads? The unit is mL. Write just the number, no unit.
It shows 150
